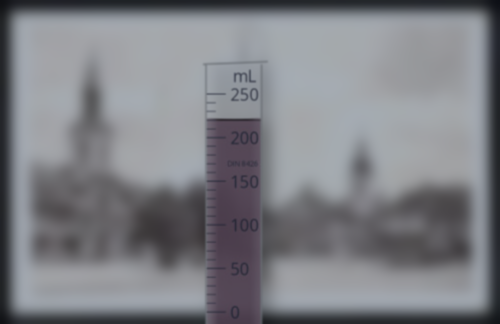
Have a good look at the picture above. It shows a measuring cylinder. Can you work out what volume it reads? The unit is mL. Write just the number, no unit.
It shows 220
